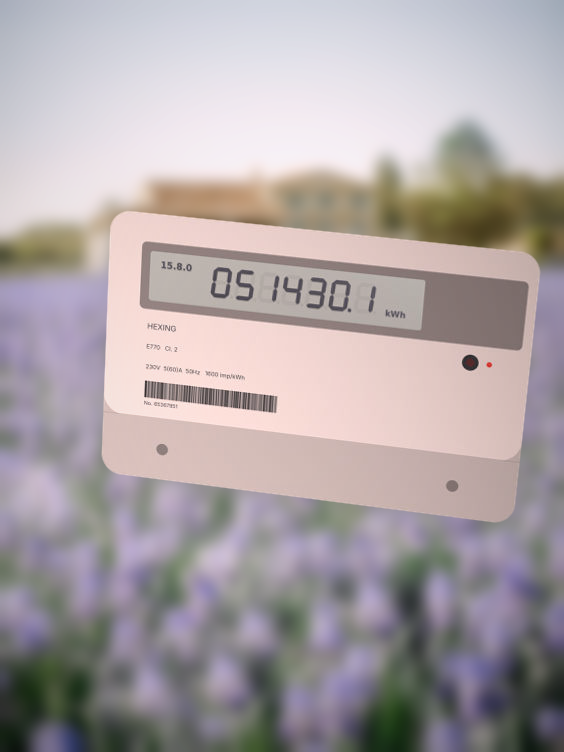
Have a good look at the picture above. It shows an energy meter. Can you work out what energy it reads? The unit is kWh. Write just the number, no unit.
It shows 51430.1
